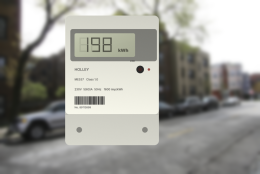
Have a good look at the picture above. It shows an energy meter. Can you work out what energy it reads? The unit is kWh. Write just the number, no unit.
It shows 198
